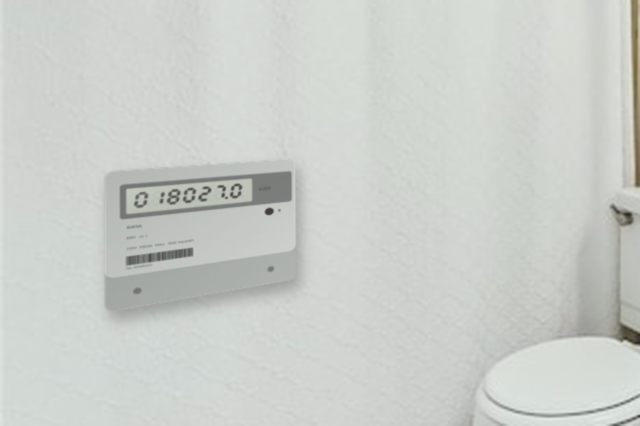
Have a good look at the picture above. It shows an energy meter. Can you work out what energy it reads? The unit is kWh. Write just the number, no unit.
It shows 18027.0
